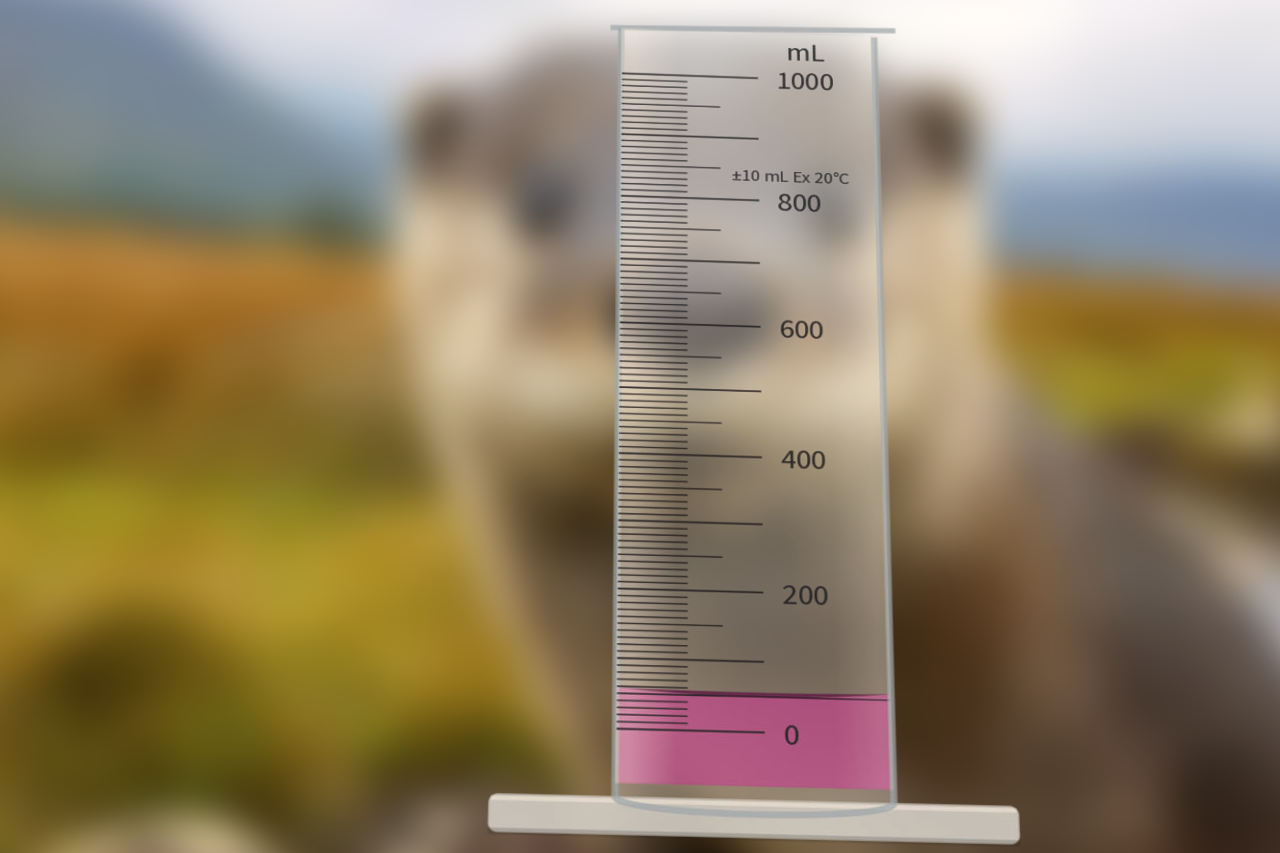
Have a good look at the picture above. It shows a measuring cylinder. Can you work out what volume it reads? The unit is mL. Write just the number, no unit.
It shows 50
